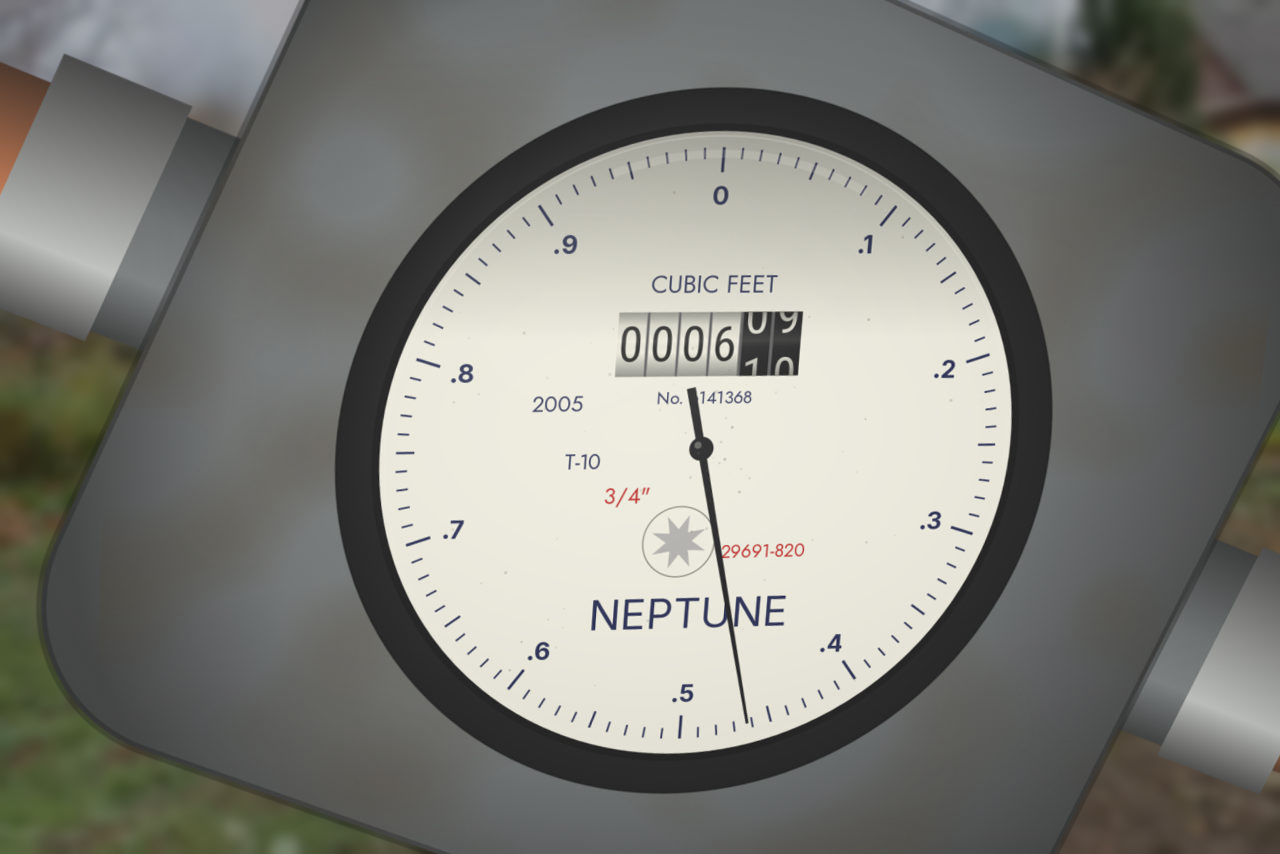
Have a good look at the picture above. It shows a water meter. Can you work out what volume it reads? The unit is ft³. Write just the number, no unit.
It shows 609.46
